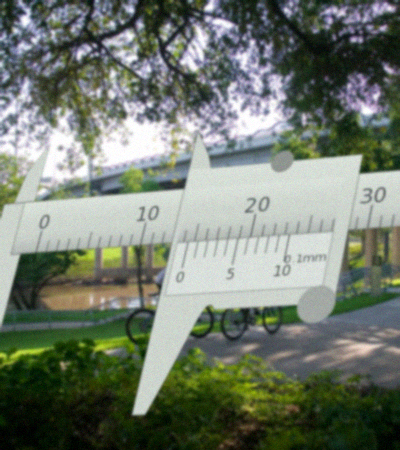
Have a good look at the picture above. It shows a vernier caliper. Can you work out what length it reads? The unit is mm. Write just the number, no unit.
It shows 14.4
